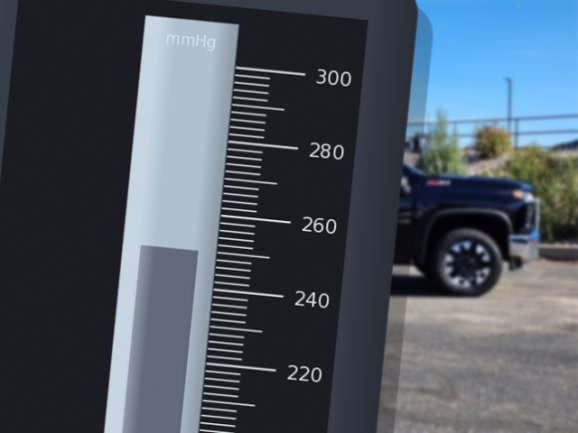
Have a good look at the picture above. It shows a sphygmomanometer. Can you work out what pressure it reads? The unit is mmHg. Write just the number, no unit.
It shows 250
